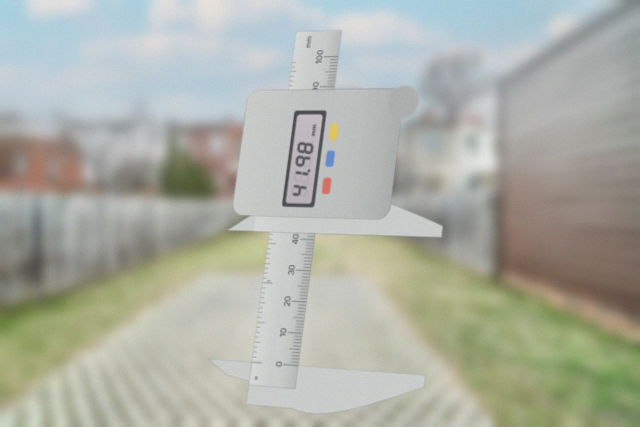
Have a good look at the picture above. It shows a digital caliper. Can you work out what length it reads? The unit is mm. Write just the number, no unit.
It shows 41.98
